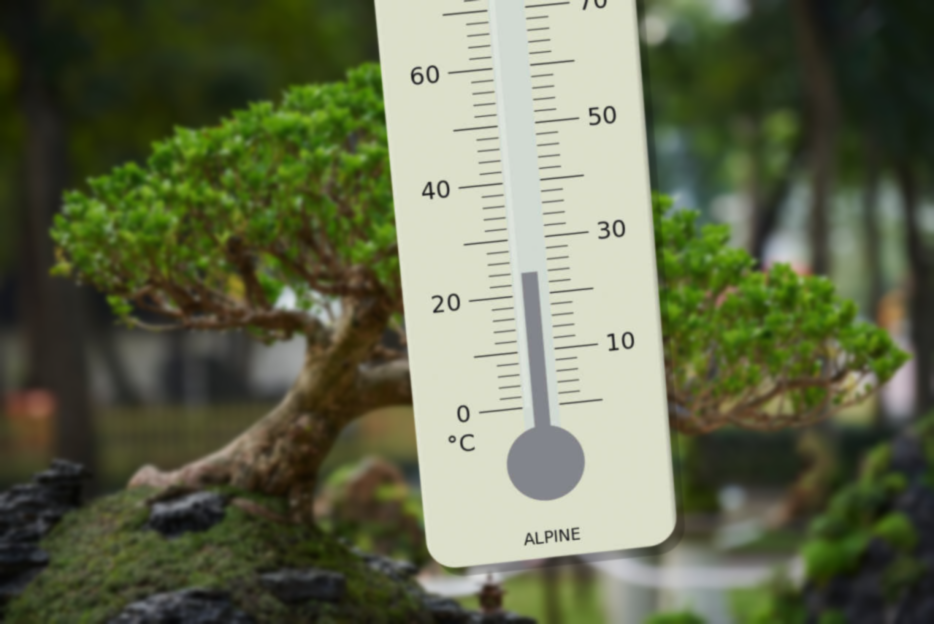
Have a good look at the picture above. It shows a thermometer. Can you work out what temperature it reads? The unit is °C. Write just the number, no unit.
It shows 24
